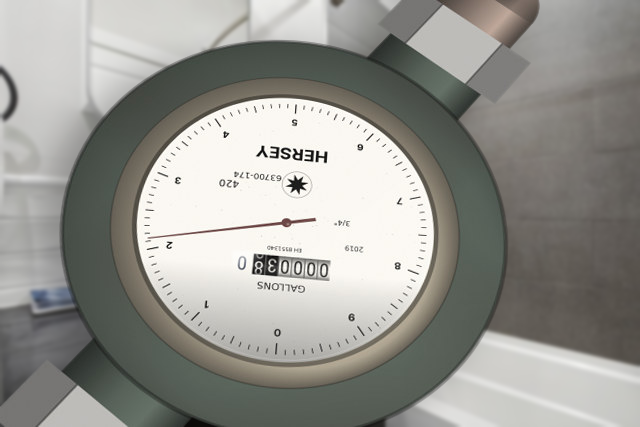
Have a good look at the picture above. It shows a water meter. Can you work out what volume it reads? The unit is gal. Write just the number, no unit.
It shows 382.1
